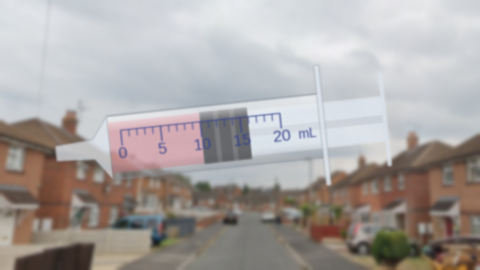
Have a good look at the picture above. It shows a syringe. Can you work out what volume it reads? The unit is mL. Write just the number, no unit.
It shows 10
